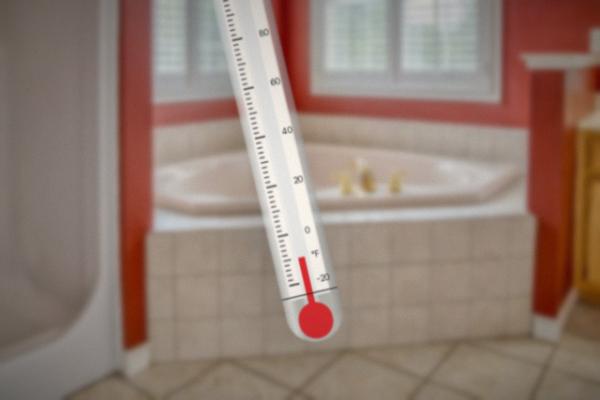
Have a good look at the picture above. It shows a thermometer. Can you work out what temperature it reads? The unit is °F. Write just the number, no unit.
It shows -10
